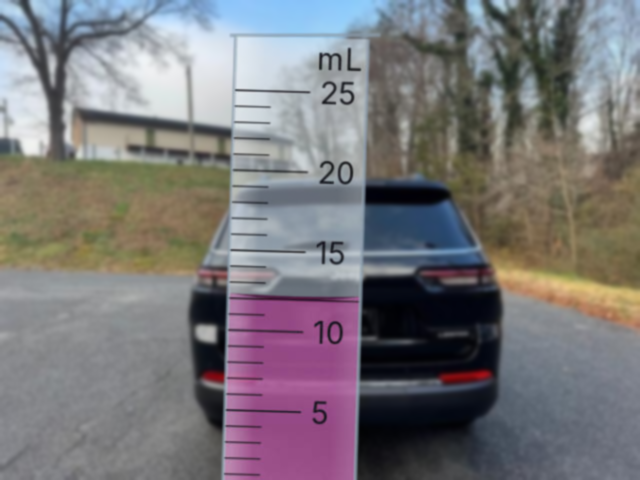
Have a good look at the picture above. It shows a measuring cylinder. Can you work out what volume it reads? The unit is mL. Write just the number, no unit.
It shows 12
